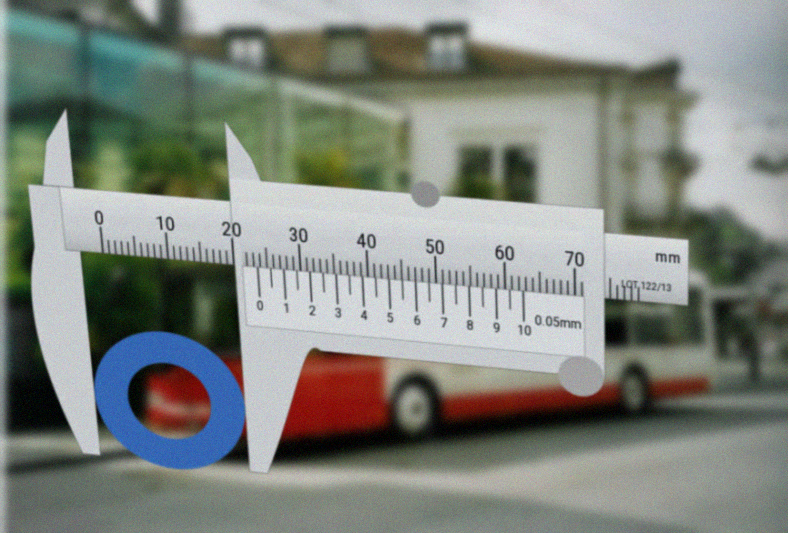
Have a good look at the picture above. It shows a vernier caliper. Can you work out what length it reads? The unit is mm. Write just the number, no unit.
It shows 23.6
